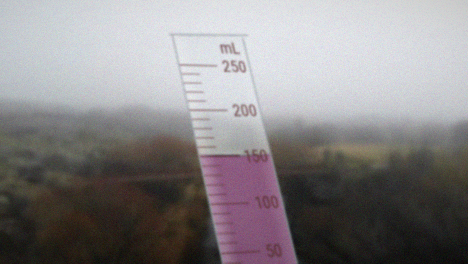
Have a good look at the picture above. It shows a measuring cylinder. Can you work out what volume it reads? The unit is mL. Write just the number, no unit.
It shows 150
